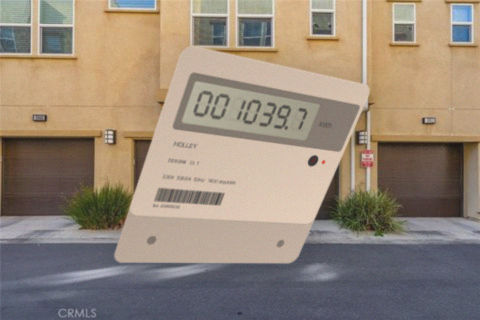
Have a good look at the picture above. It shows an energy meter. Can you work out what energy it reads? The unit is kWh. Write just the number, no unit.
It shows 1039.7
